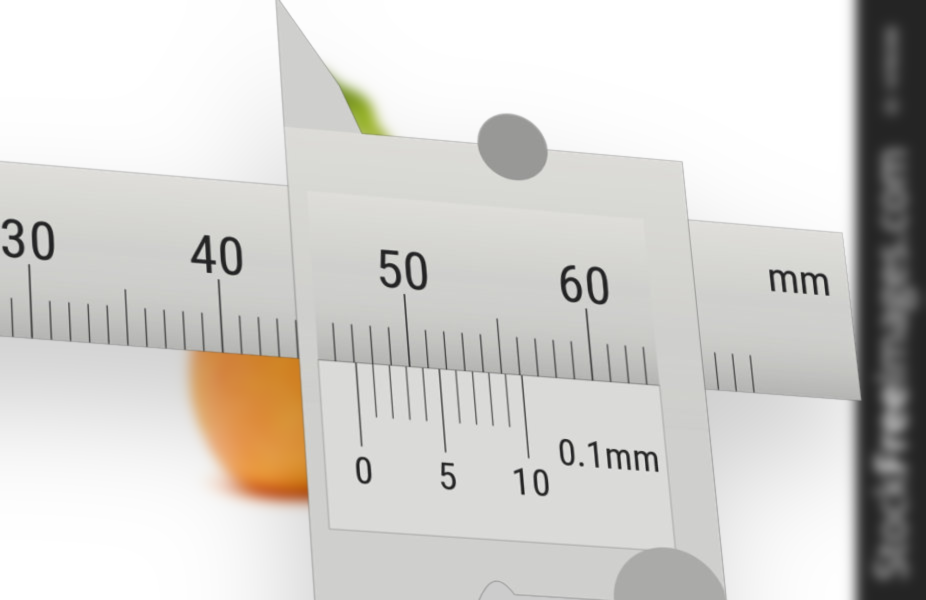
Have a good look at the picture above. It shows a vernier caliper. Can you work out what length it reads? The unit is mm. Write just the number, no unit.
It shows 47.1
